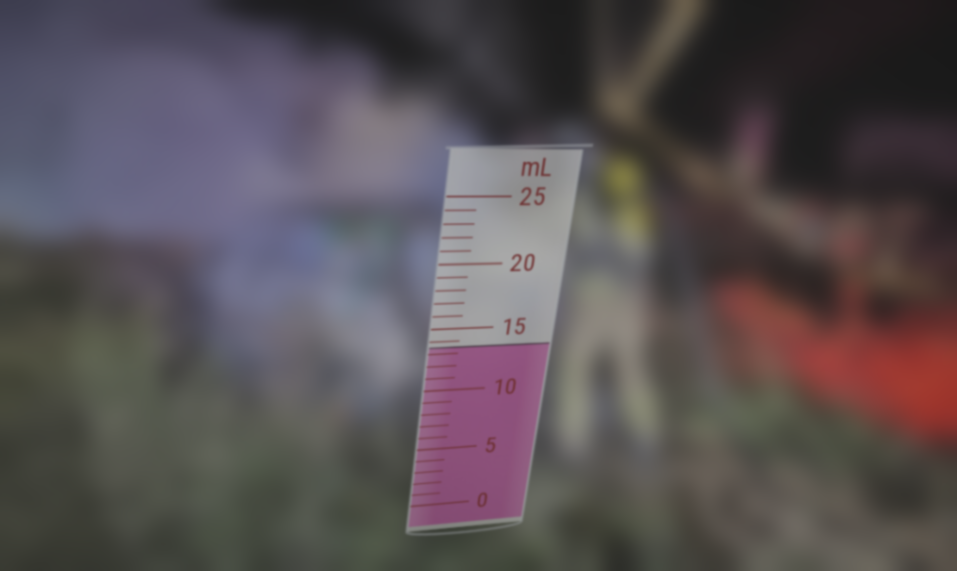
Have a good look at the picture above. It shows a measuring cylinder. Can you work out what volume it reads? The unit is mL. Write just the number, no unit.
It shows 13.5
